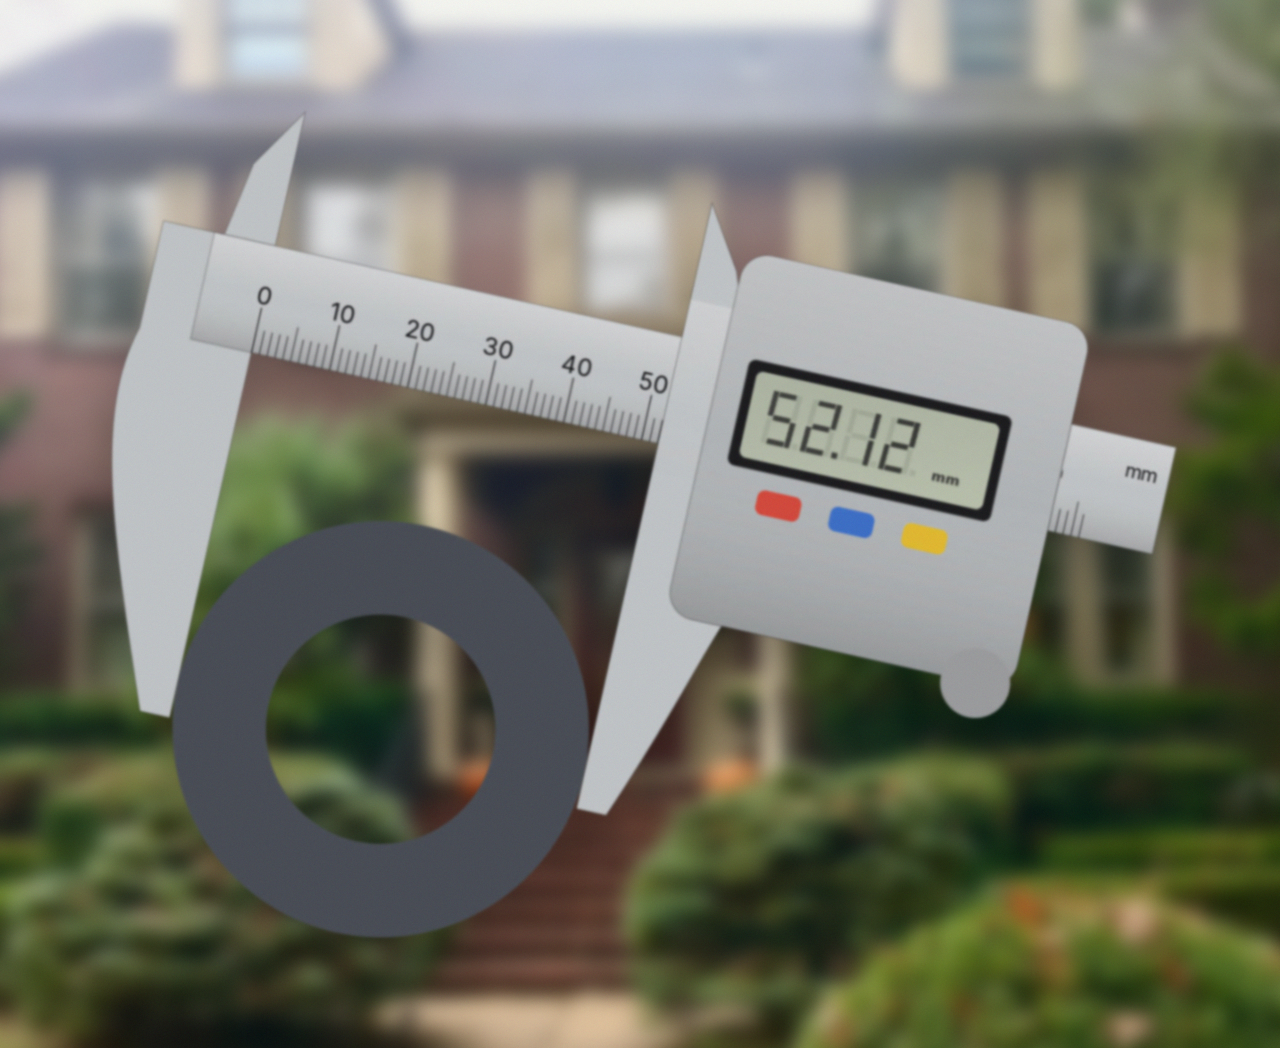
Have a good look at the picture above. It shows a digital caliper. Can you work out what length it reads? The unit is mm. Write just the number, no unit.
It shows 52.12
